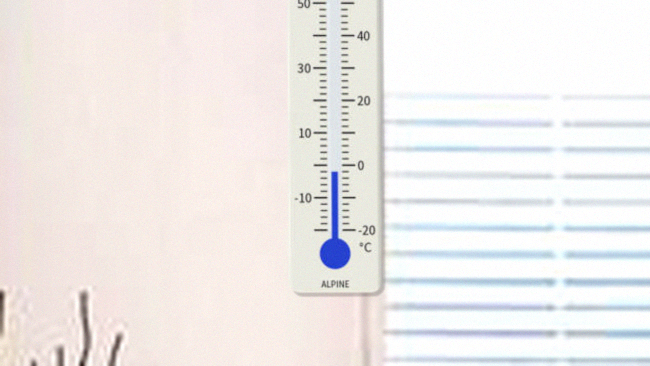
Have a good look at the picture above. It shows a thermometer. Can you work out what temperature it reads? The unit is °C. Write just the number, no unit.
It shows -2
